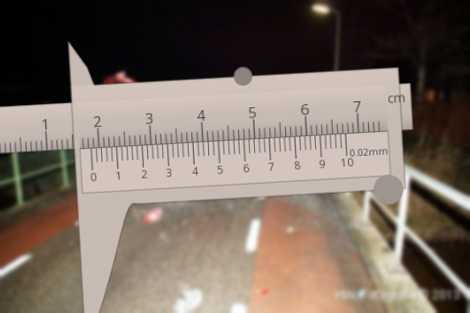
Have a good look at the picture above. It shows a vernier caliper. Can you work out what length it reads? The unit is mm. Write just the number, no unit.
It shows 18.5
